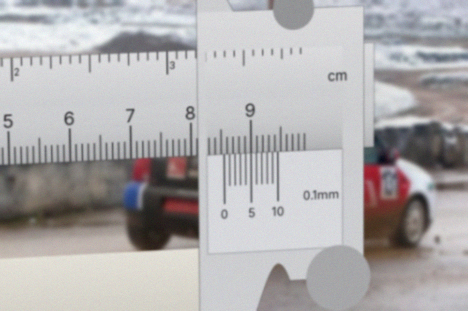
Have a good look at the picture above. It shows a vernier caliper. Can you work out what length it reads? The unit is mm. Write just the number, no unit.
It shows 85.5
